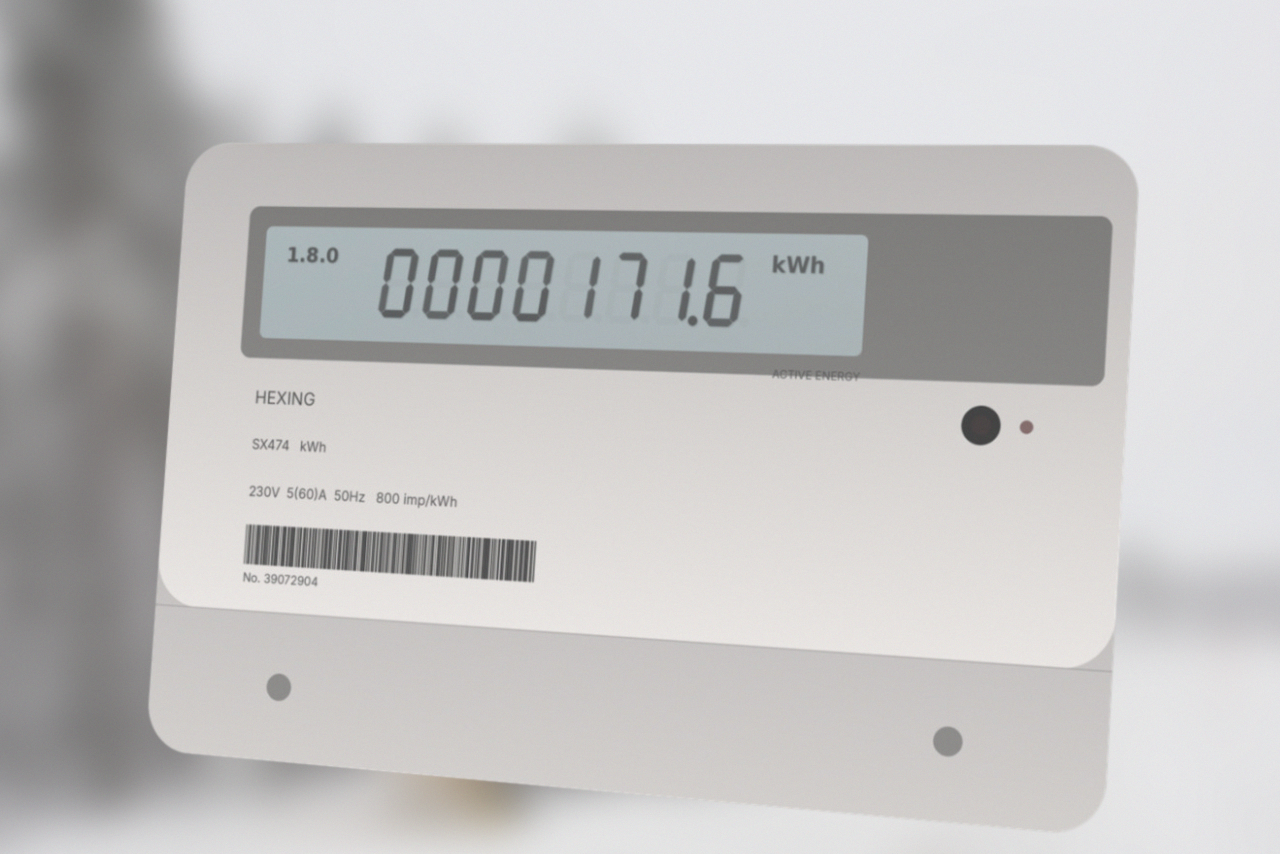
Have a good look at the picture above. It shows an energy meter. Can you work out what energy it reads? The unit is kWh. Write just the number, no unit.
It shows 171.6
